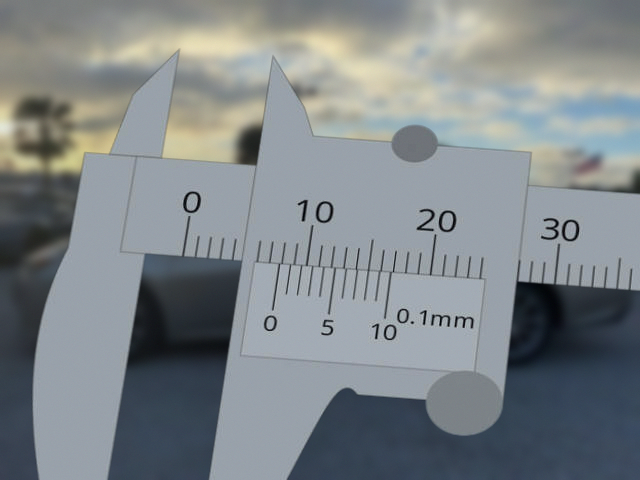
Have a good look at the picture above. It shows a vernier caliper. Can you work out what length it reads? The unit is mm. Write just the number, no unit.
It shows 7.8
